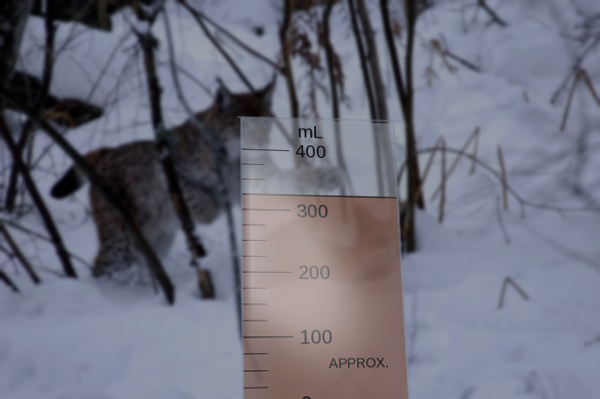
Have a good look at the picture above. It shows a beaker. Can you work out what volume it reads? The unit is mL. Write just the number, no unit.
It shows 325
